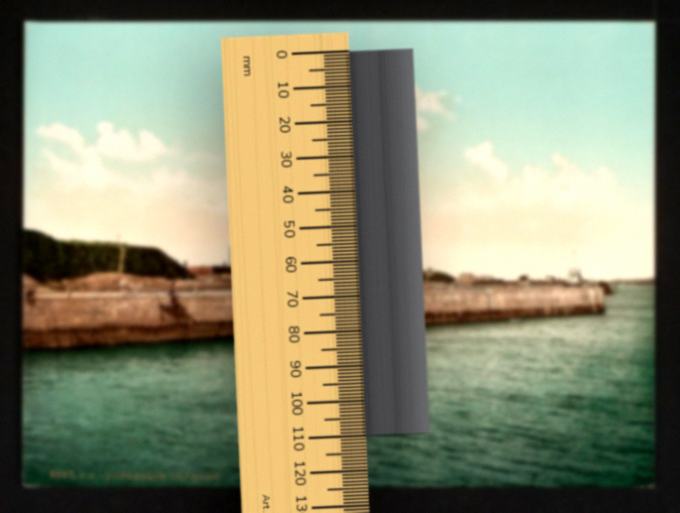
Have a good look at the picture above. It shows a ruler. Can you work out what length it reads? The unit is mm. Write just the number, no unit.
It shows 110
